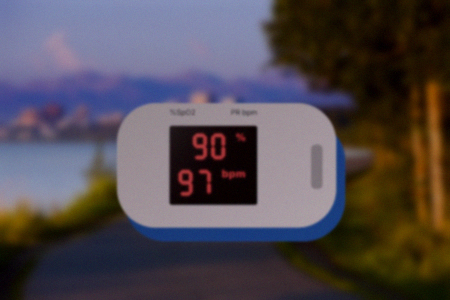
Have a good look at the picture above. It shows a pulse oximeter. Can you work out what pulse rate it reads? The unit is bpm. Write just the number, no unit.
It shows 97
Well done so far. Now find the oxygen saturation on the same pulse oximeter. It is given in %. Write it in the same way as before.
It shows 90
